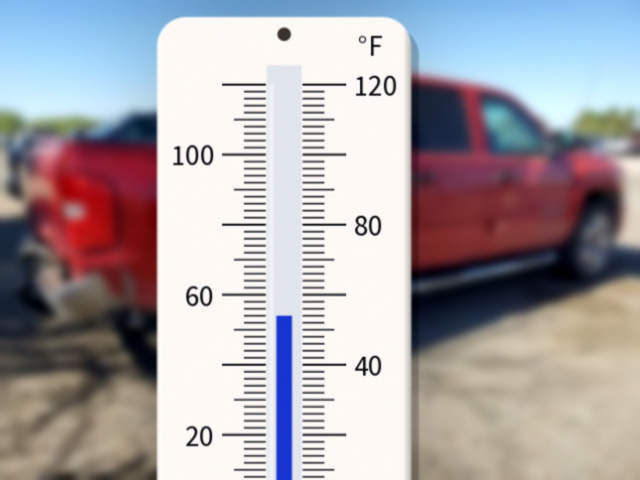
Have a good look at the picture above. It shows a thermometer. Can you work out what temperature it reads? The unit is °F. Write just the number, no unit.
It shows 54
